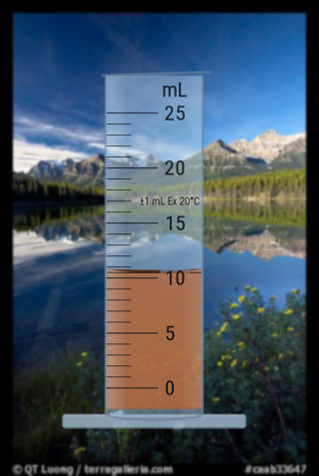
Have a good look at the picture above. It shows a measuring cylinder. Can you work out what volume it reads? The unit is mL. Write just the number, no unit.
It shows 10.5
